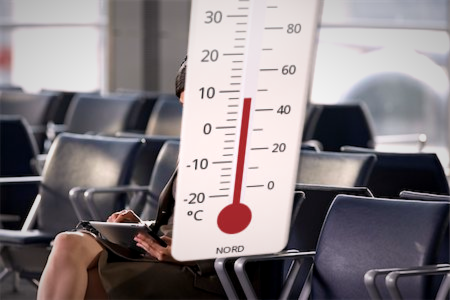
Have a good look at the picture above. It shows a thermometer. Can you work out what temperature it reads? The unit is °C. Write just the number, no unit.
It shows 8
